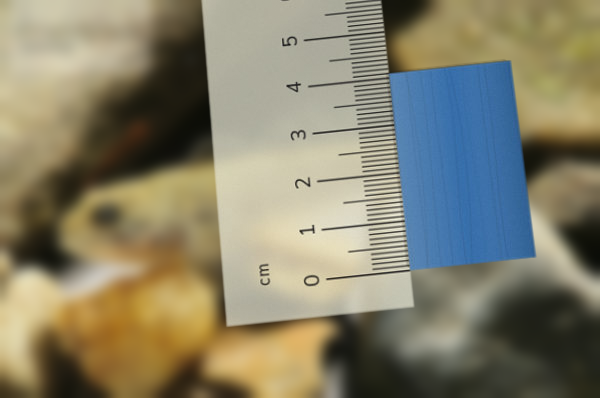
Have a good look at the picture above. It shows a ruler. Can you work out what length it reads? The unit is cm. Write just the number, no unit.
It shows 4.1
